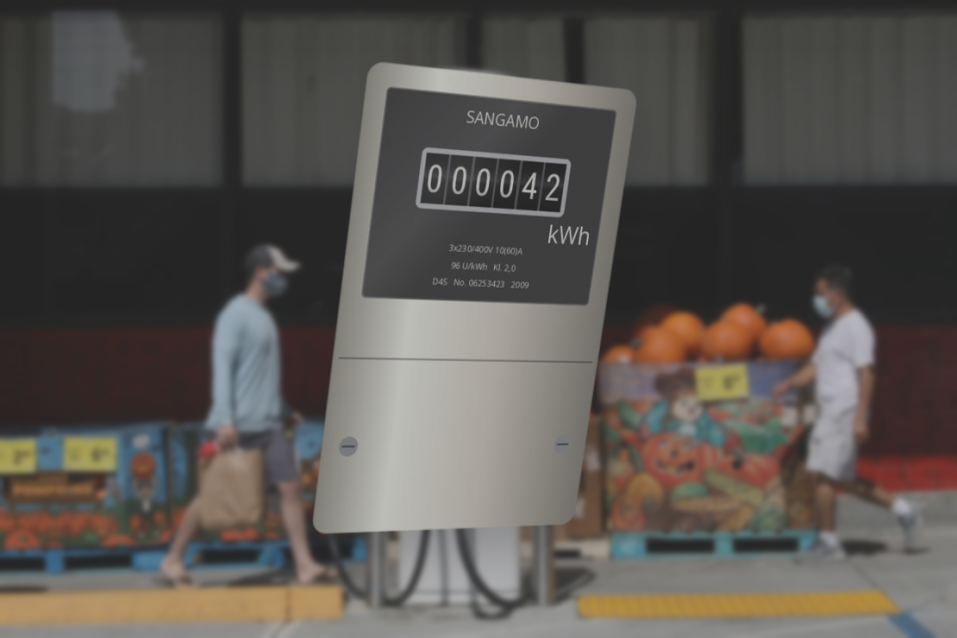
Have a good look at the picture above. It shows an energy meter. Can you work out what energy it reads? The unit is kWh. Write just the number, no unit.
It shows 42
